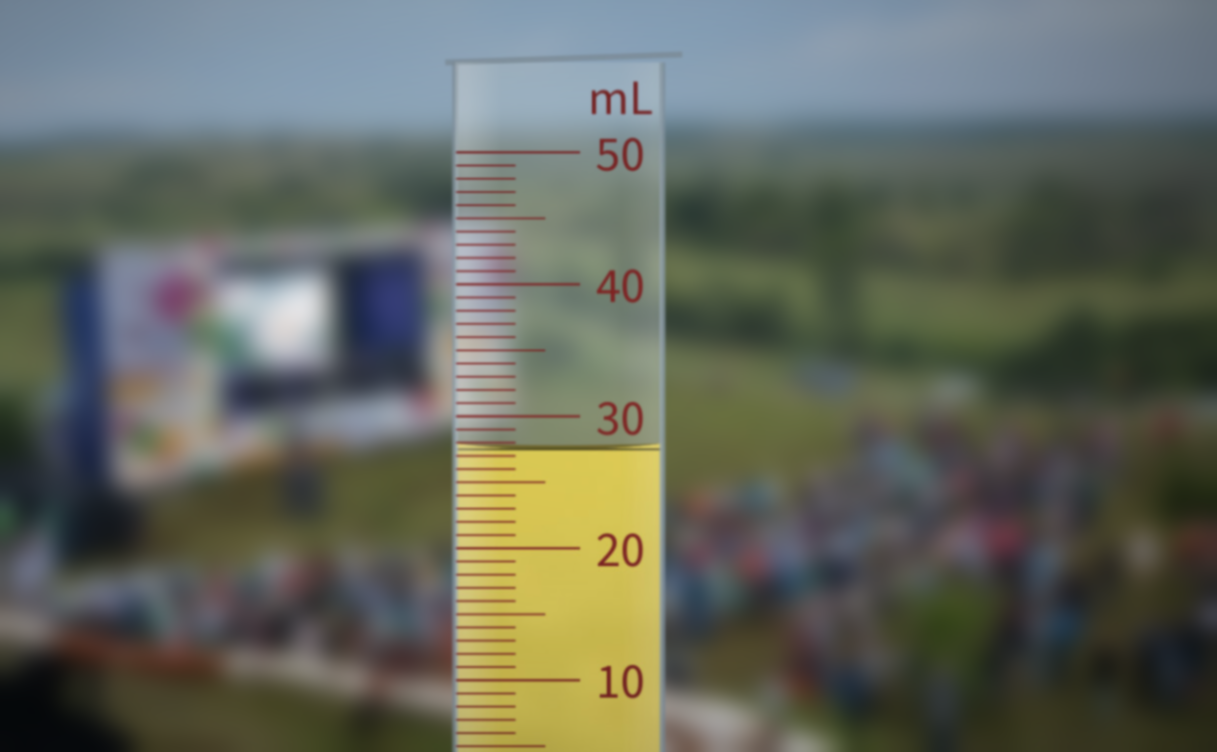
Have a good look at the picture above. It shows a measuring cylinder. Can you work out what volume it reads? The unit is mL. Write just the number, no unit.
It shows 27.5
